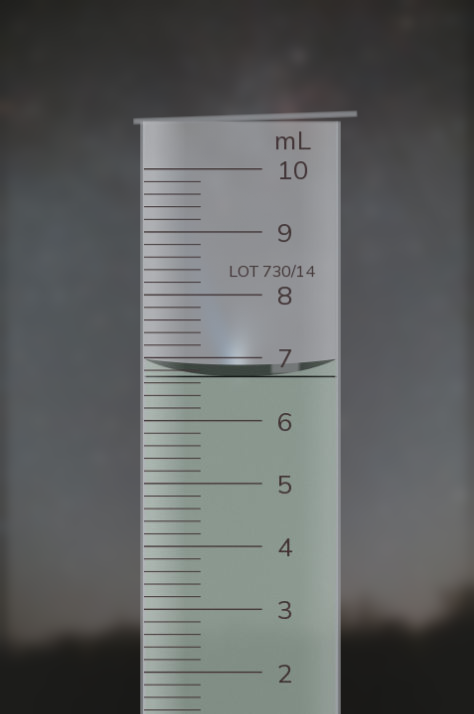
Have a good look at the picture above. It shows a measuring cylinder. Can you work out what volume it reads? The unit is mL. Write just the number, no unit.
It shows 6.7
